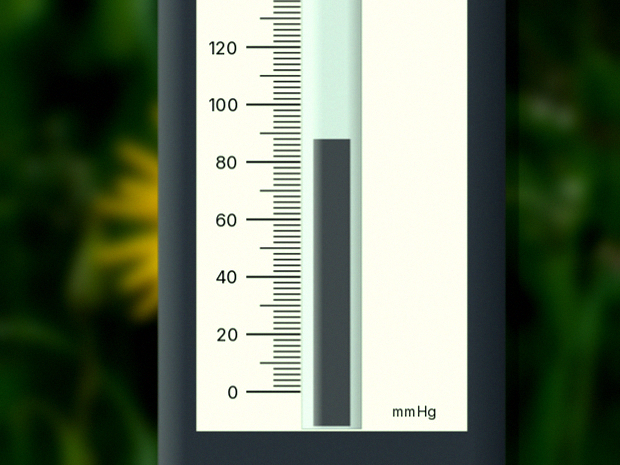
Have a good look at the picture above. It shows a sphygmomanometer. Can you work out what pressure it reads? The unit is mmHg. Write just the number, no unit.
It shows 88
